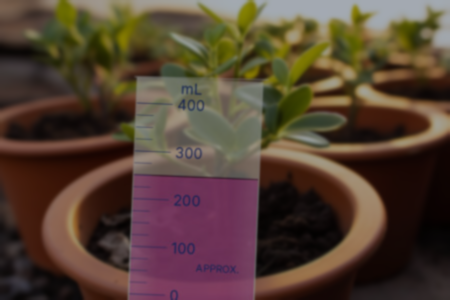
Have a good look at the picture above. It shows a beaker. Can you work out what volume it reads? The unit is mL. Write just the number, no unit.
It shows 250
